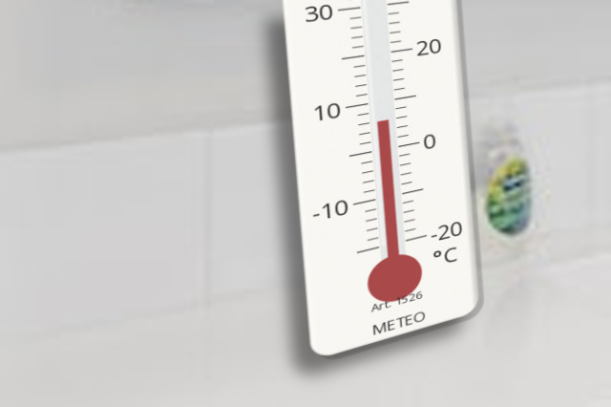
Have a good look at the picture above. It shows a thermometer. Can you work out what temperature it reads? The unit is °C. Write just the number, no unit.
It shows 6
